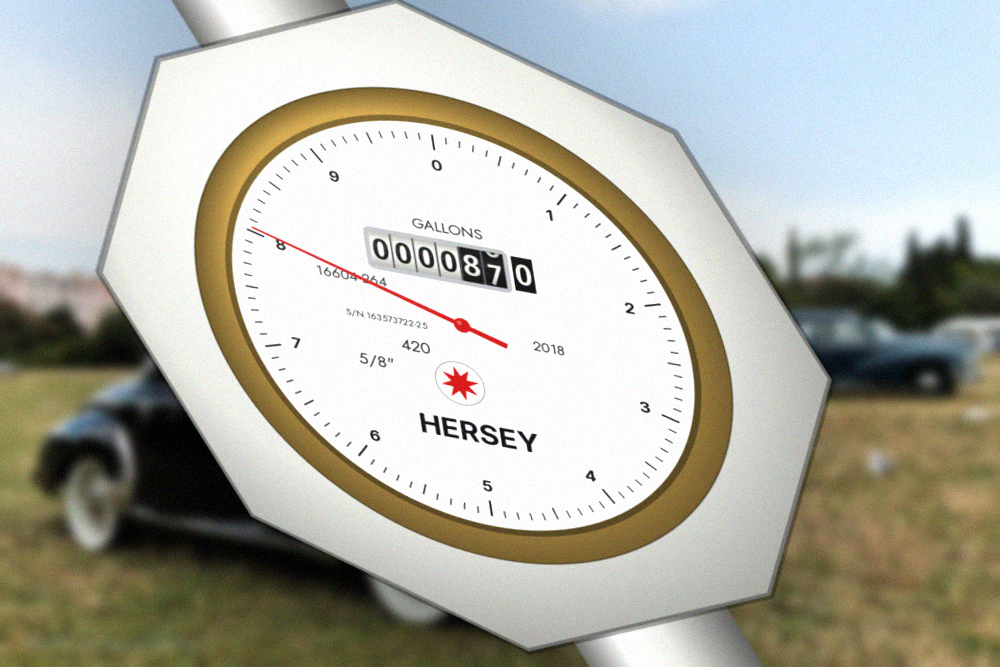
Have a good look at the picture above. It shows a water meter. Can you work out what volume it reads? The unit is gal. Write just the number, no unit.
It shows 868.0
